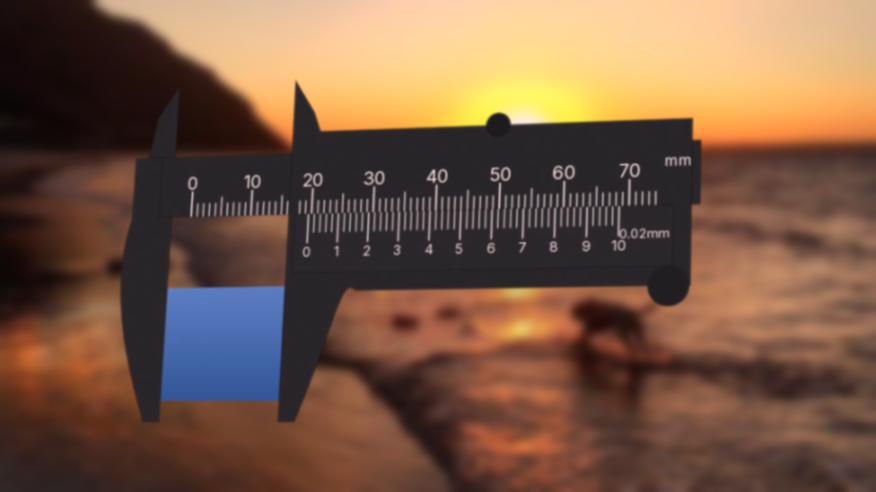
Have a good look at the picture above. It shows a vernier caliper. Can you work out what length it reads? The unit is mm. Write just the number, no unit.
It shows 19.5
